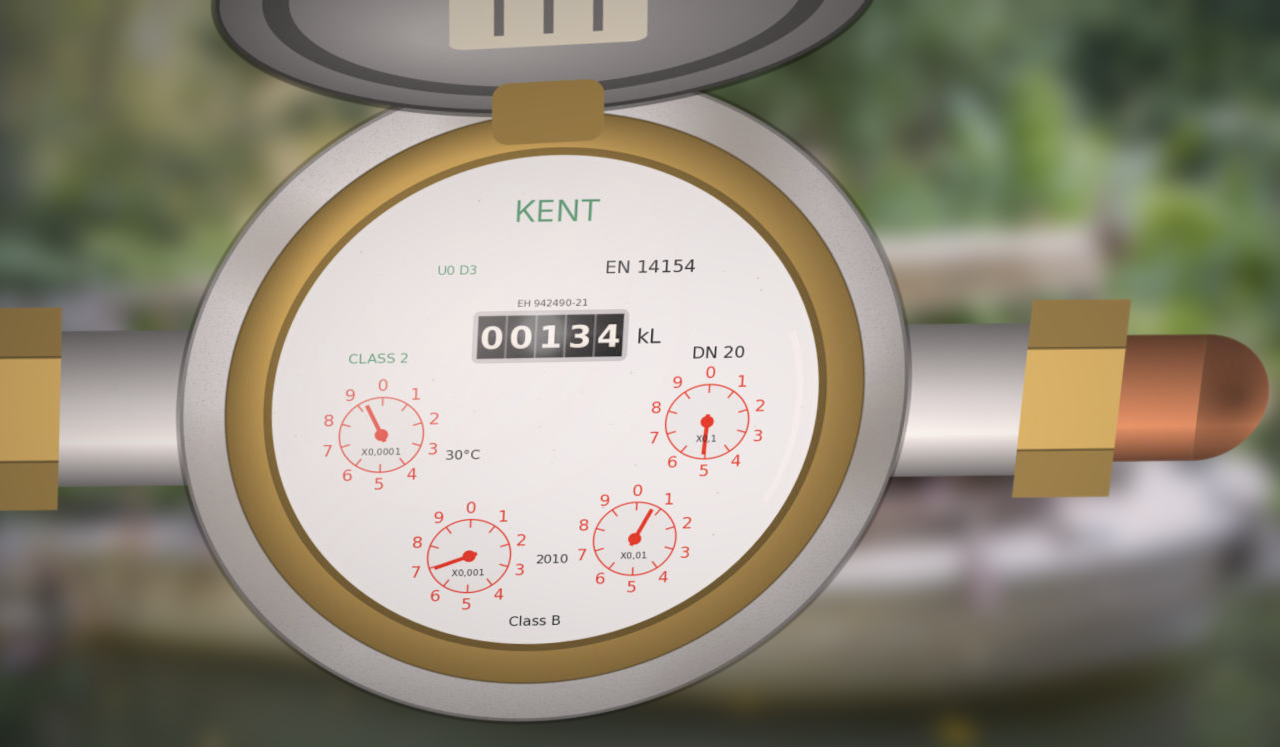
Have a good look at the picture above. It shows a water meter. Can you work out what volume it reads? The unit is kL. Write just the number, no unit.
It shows 134.5069
